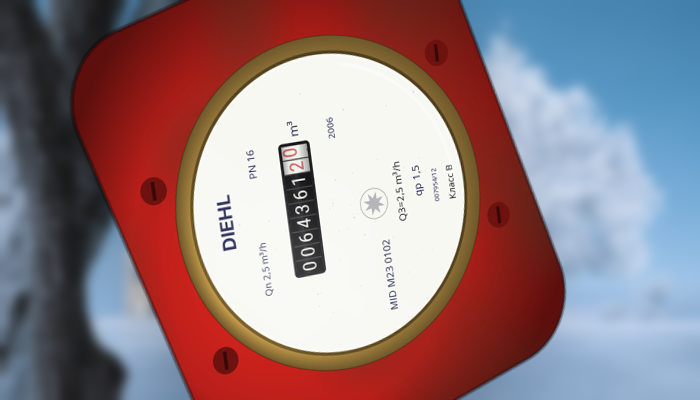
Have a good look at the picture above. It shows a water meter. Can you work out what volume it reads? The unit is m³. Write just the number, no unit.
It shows 64361.20
